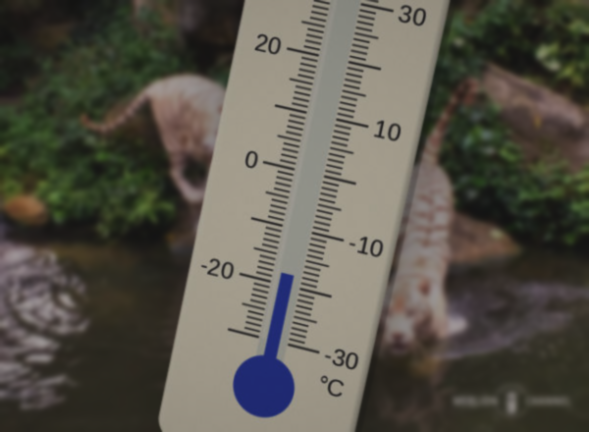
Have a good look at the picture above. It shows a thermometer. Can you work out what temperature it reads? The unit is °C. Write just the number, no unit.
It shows -18
